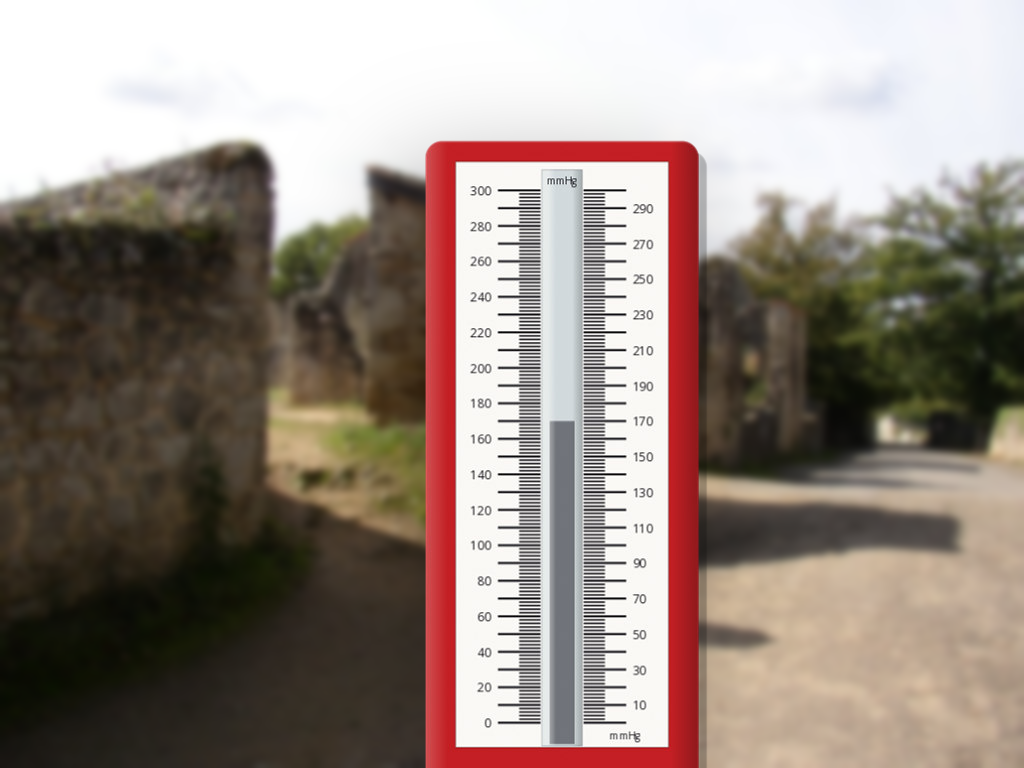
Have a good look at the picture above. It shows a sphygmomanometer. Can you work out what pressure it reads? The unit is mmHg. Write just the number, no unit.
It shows 170
